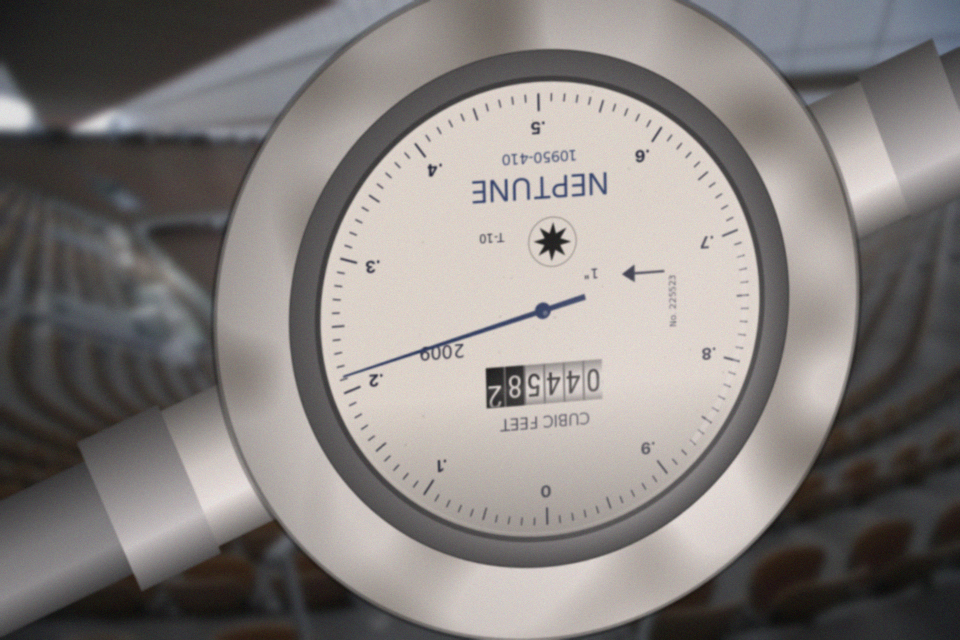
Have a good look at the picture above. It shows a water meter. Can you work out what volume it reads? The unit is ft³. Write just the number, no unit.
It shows 44582.21
